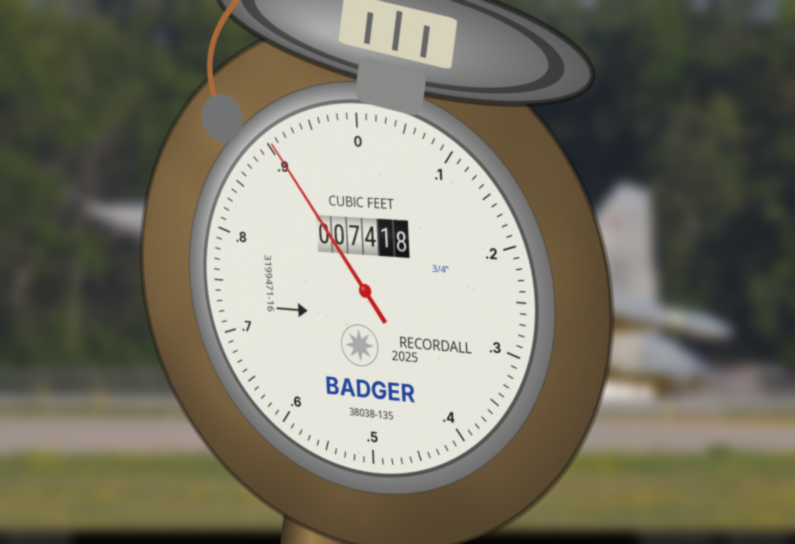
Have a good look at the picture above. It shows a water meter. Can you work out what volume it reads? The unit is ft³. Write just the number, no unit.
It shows 7417.90
